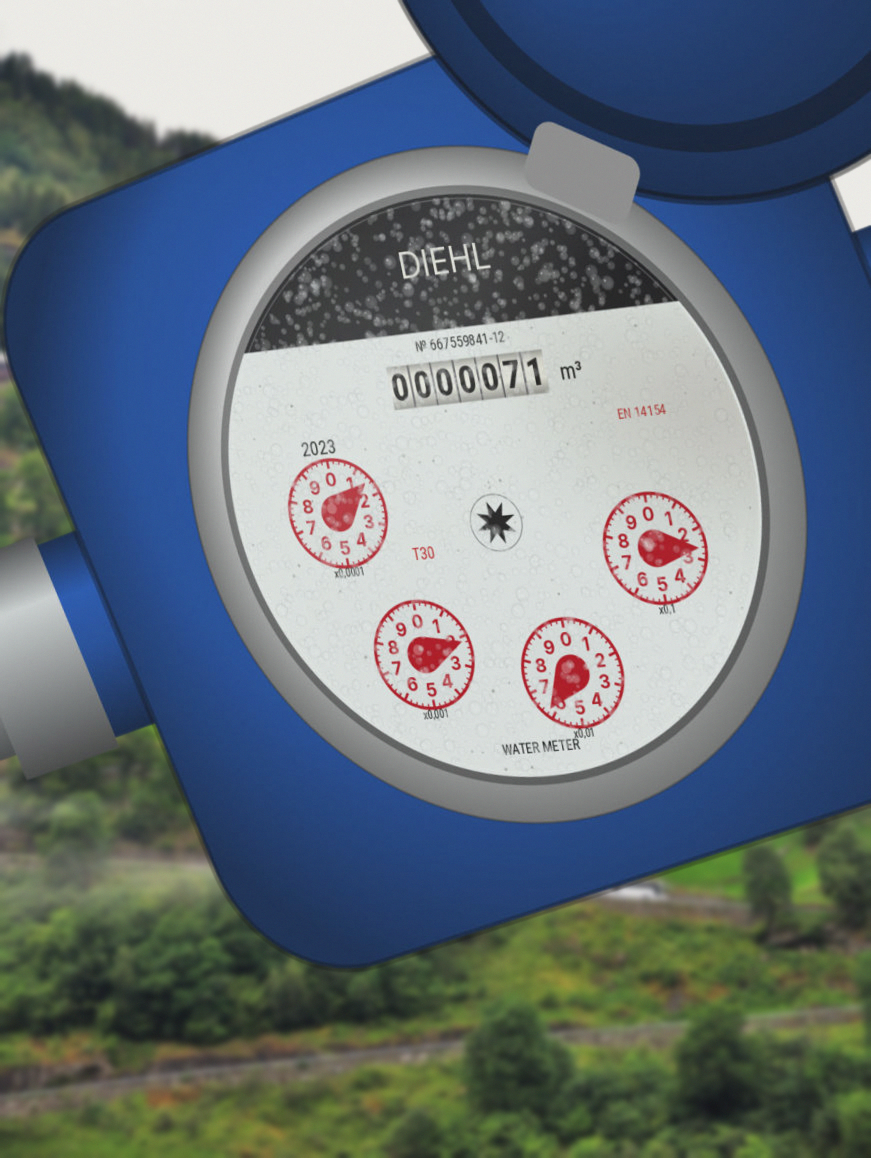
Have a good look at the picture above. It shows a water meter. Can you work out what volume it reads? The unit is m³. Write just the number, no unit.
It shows 71.2621
